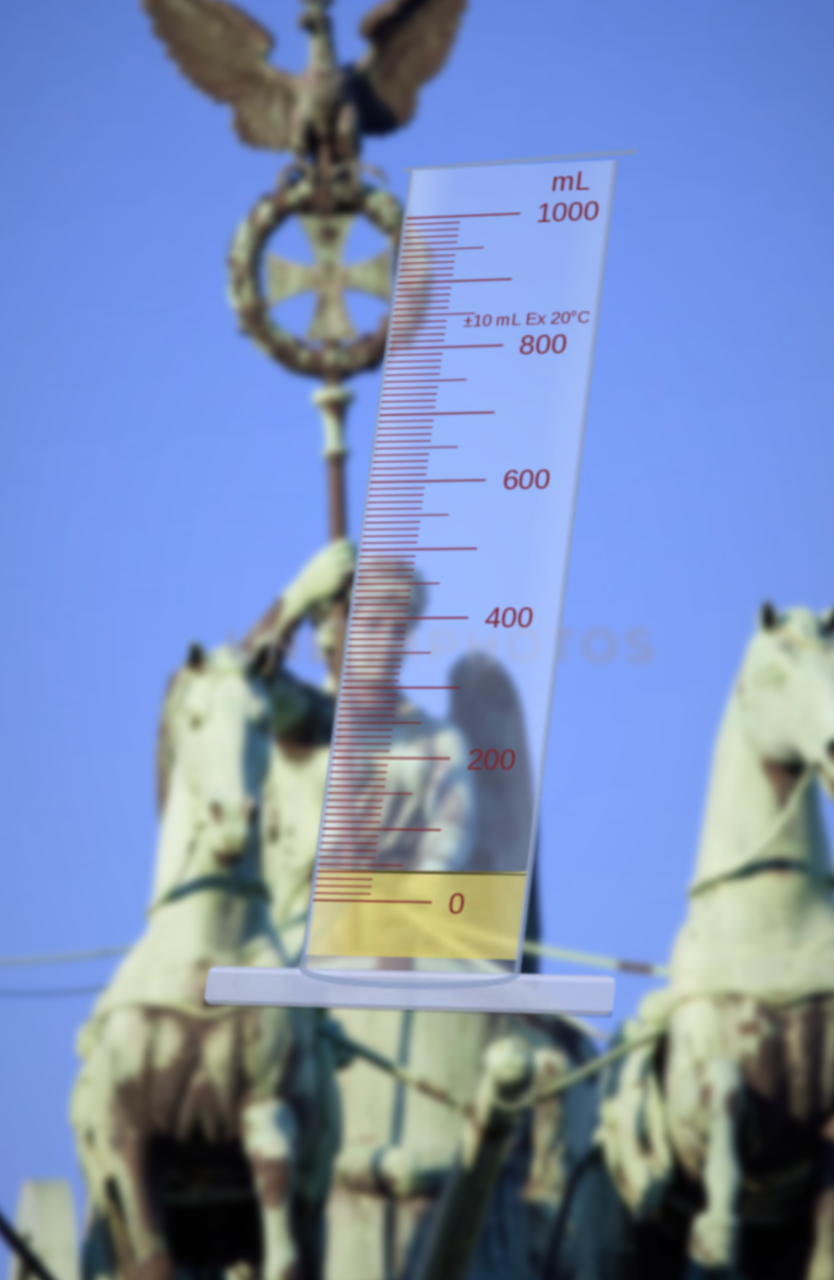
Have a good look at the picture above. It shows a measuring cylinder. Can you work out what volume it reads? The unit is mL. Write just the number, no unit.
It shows 40
